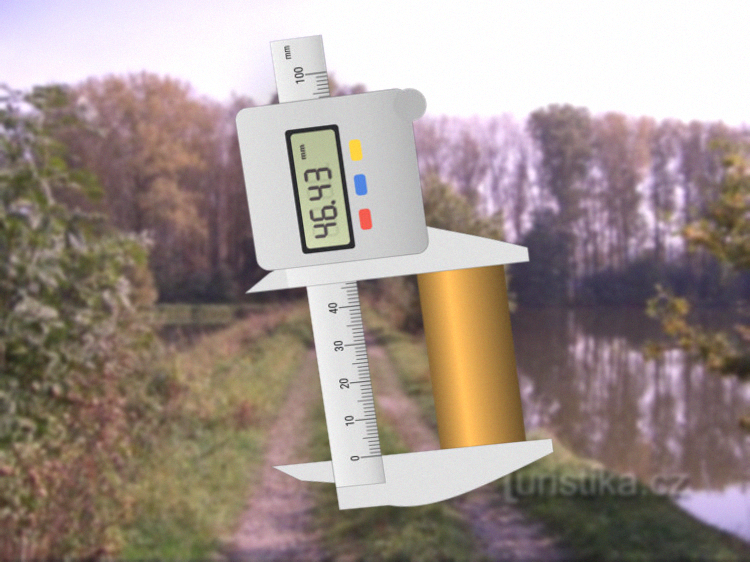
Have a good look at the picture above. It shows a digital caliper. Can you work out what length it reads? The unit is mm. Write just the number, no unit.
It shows 46.43
